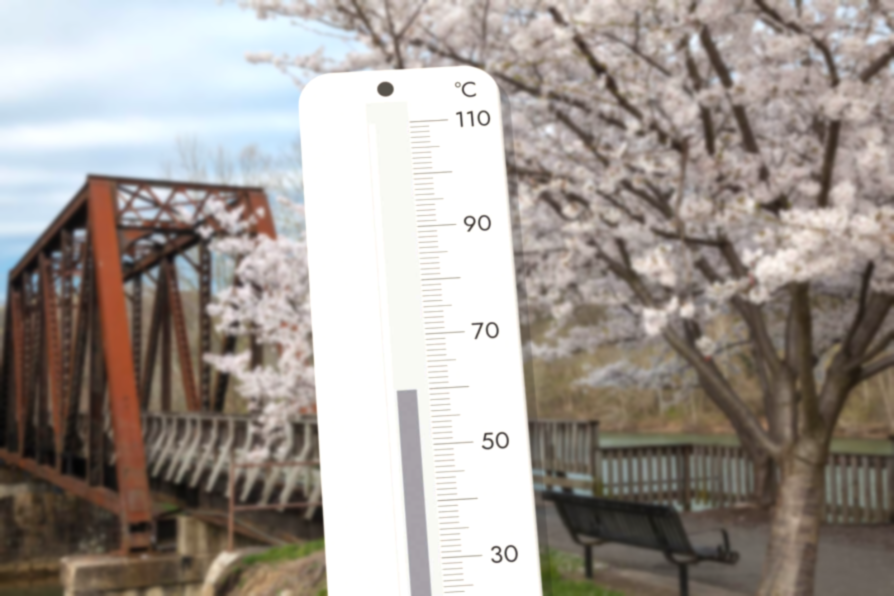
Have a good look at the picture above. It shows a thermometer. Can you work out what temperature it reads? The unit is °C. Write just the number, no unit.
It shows 60
